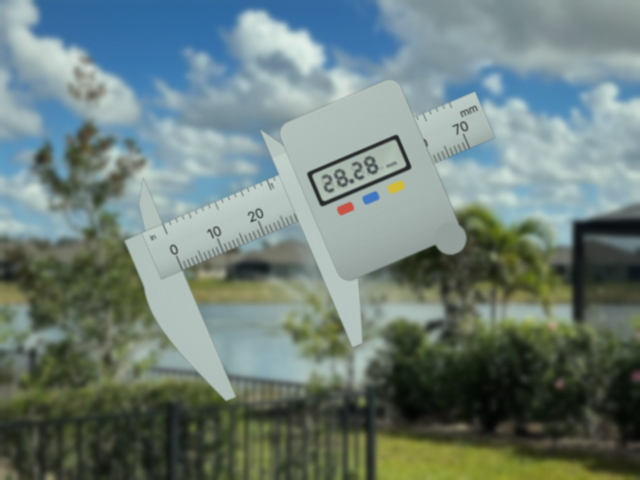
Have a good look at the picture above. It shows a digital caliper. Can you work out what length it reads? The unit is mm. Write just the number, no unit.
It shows 28.28
